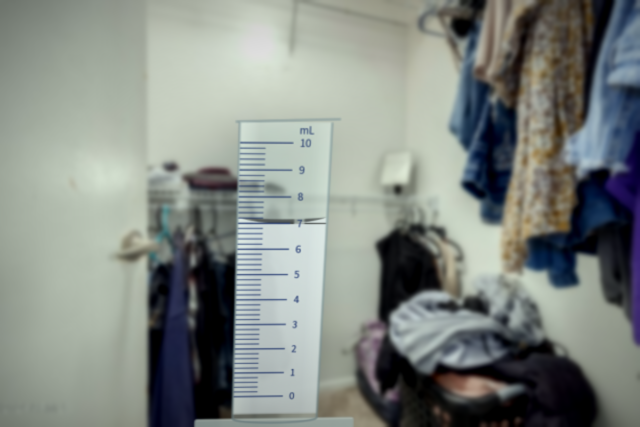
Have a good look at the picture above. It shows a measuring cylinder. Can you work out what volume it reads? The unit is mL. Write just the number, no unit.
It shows 7
